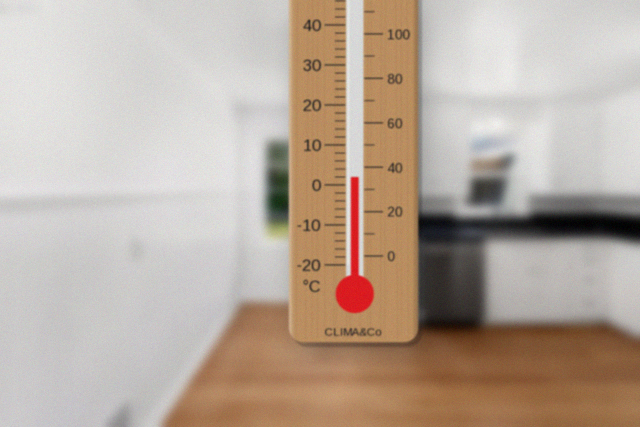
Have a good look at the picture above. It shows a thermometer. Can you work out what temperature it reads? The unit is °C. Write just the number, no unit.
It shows 2
